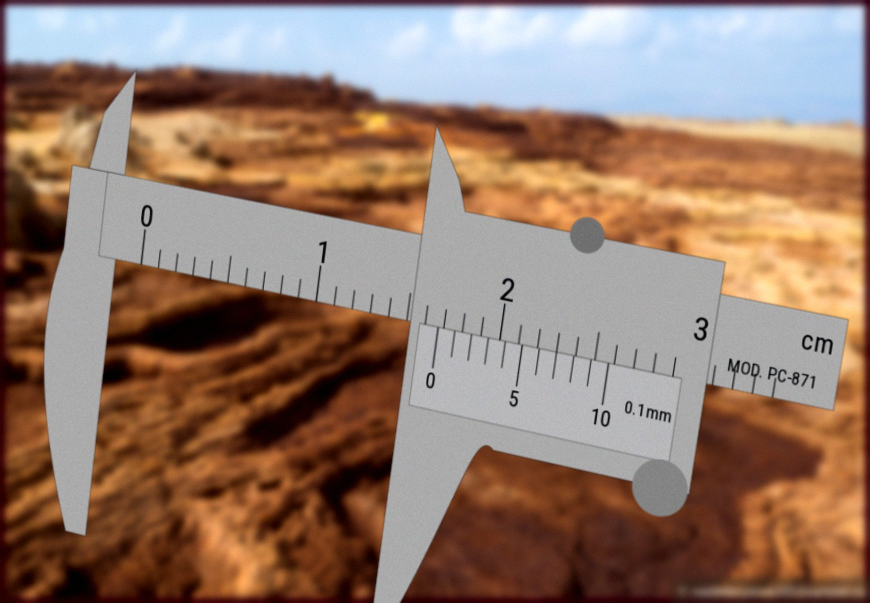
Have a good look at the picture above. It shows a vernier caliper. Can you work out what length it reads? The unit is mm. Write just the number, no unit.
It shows 16.7
